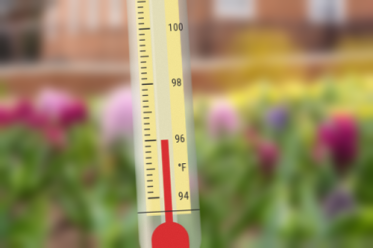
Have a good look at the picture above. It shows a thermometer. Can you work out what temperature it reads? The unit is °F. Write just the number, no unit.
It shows 96
